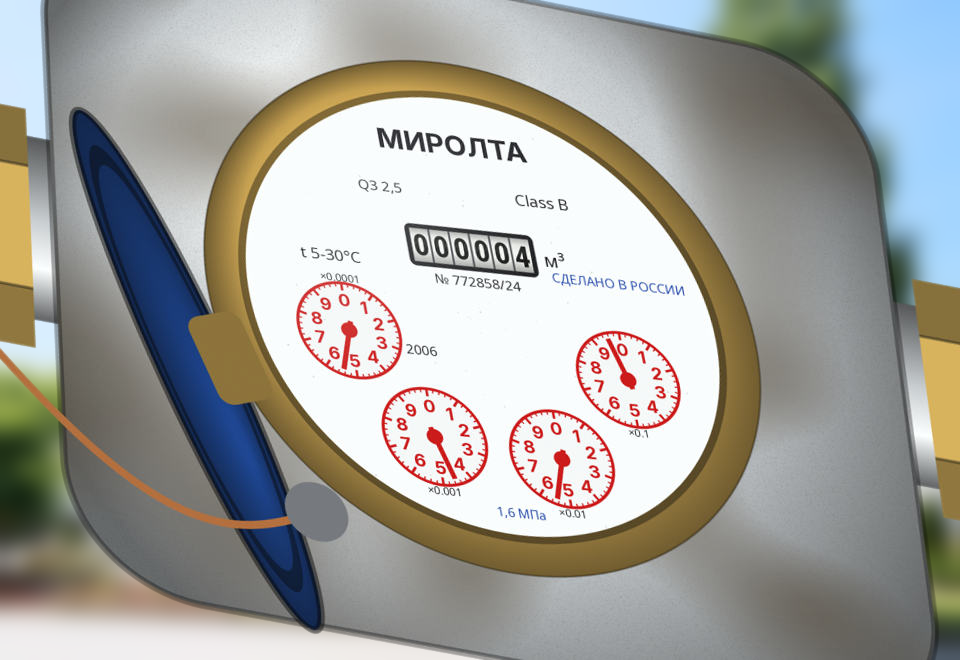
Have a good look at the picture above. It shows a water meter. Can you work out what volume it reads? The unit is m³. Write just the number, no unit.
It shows 3.9545
